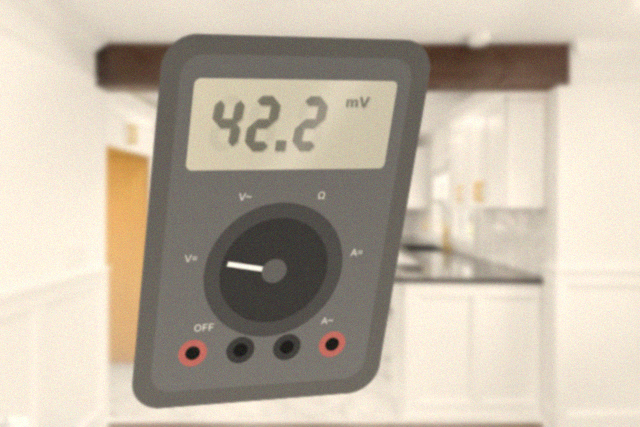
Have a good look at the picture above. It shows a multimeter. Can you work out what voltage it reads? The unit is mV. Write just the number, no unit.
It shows 42.2
